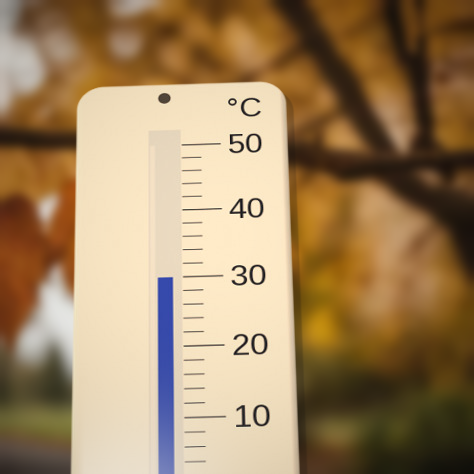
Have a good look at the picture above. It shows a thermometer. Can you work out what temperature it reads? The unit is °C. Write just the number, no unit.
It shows 30
